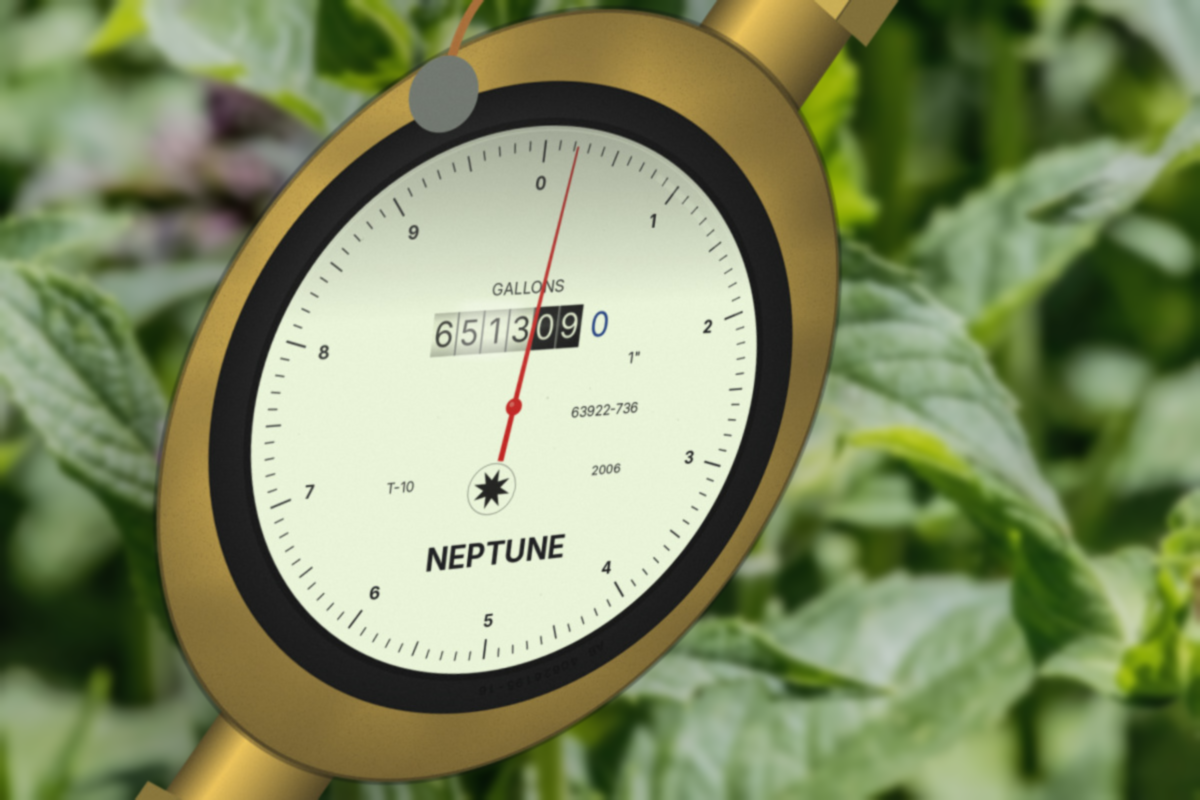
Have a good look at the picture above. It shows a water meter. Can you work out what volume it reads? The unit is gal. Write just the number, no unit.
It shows 6513090.2
